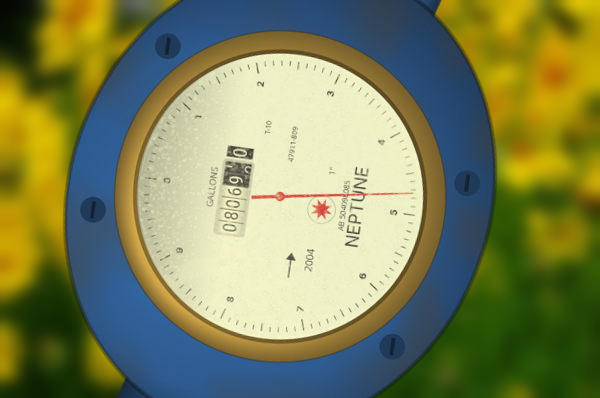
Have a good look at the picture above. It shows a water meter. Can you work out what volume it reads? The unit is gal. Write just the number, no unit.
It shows 806914.7
